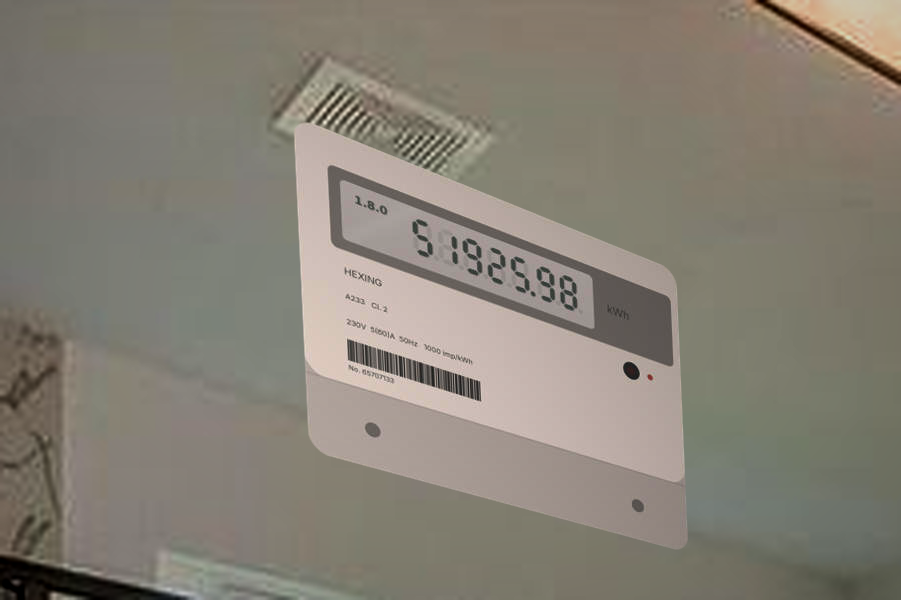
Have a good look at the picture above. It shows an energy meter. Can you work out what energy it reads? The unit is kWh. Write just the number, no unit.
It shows 51925.98
